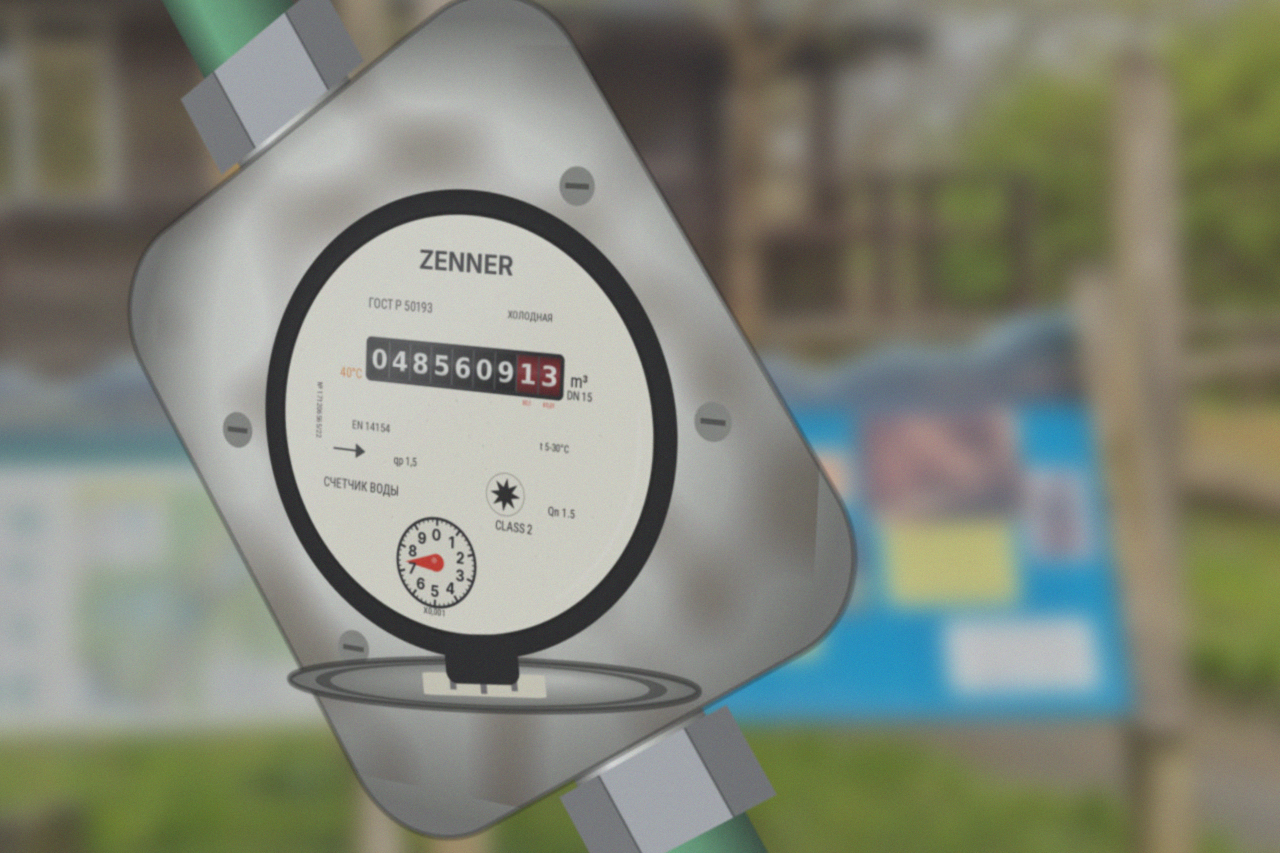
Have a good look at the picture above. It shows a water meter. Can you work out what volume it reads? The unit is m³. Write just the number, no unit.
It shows 485609.137
